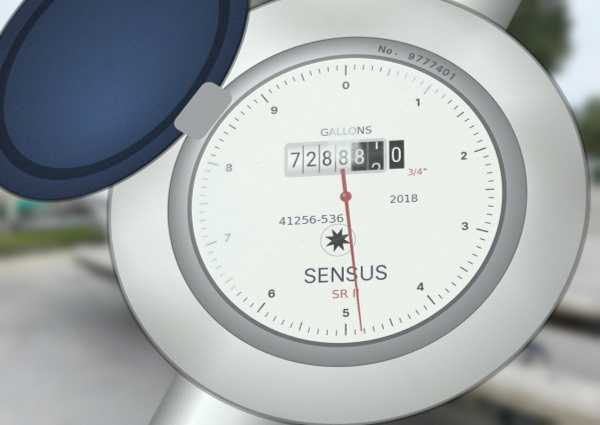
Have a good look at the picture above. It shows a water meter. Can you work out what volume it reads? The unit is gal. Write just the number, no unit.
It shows 7288814.8
